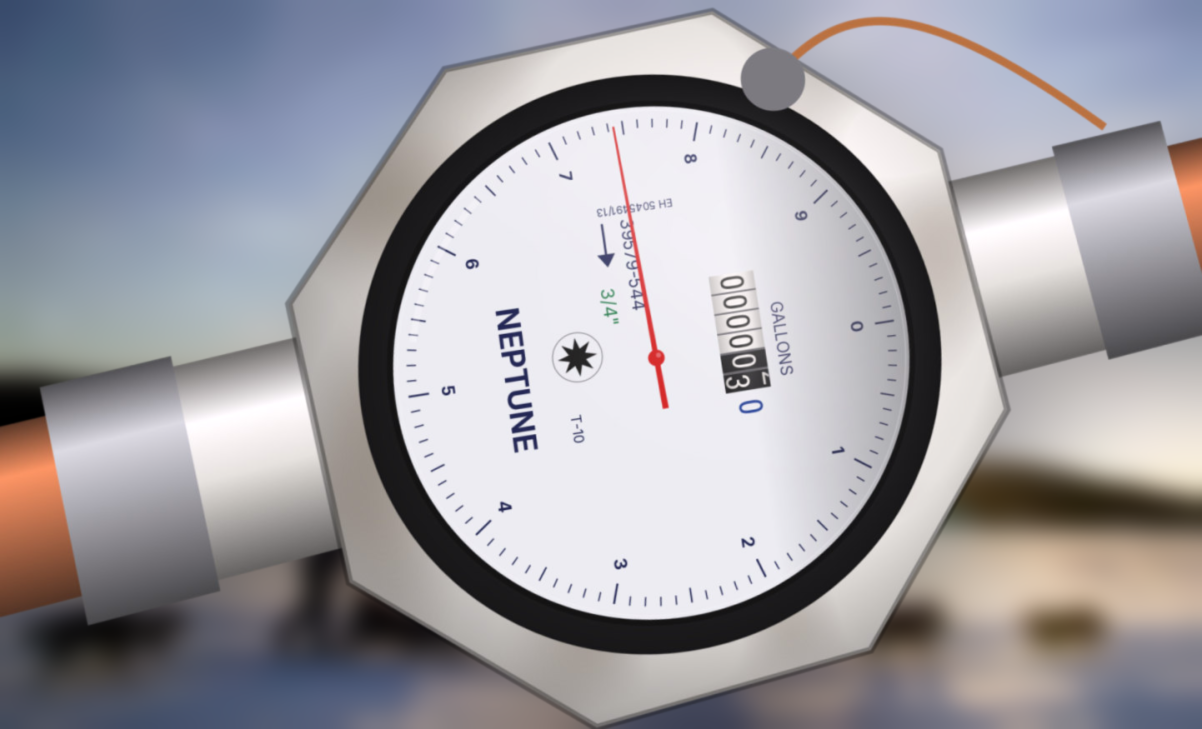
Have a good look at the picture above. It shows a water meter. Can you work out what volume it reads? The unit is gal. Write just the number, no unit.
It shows 27.4
